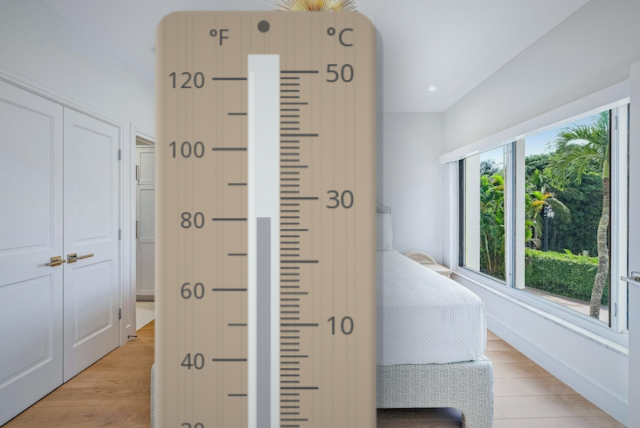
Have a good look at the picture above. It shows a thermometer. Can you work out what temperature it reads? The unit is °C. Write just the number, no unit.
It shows 27
